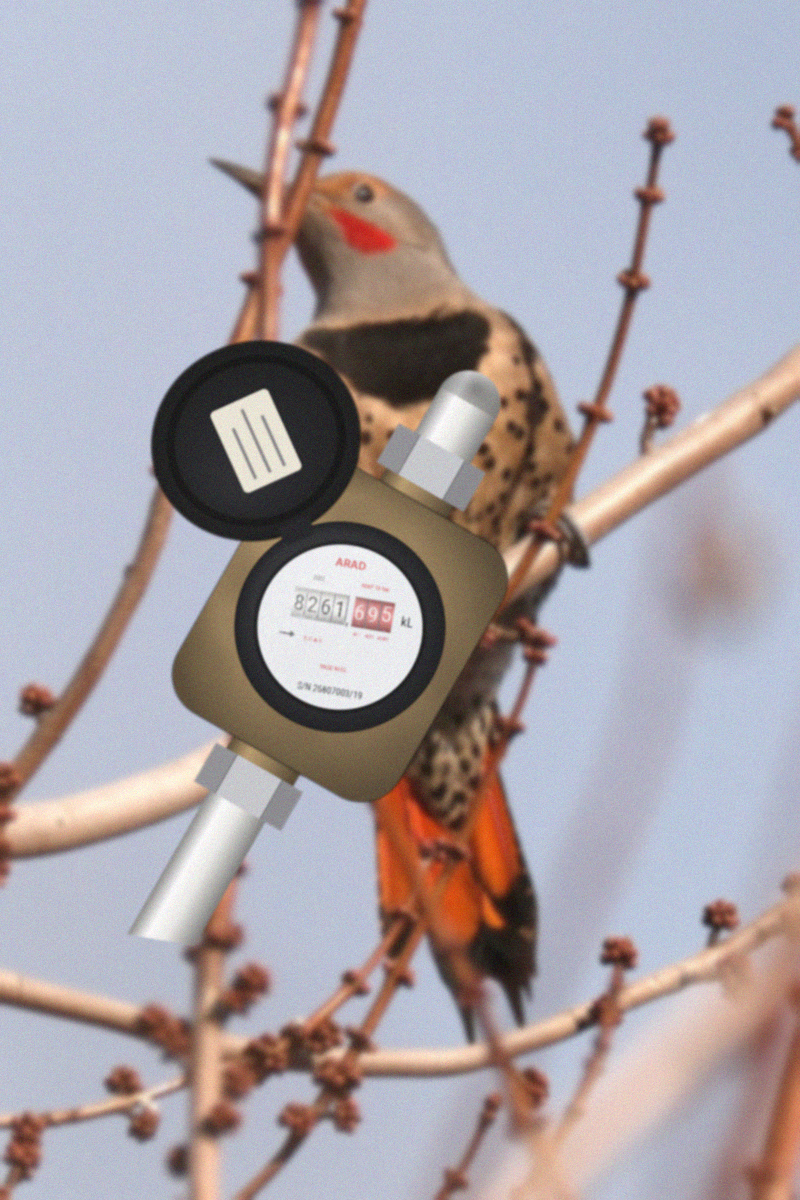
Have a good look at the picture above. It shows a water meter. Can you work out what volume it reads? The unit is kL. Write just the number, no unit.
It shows 8261.695
